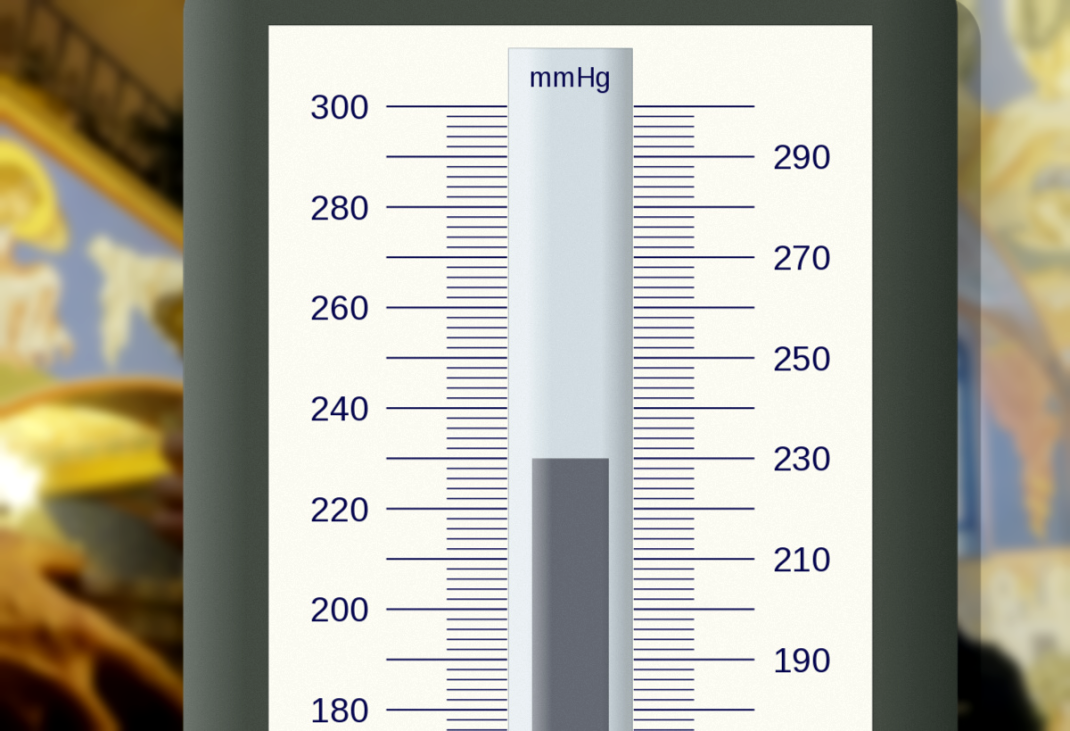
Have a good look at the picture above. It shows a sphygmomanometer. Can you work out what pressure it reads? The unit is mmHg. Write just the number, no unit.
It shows 230
